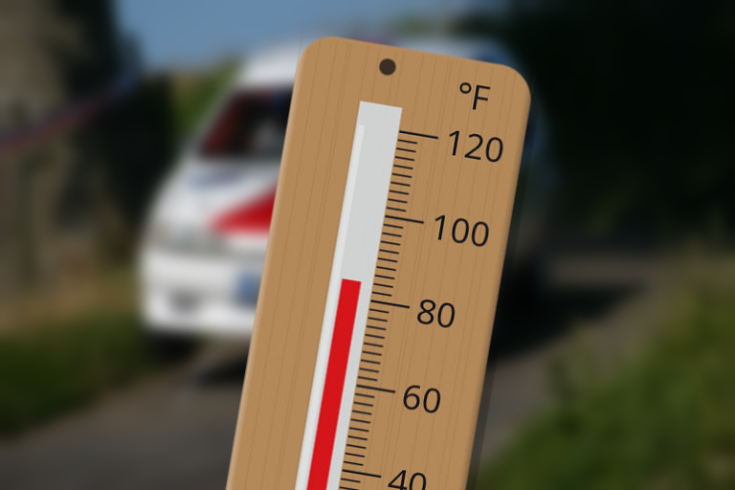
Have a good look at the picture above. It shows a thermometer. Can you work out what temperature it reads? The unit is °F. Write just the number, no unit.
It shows 84
